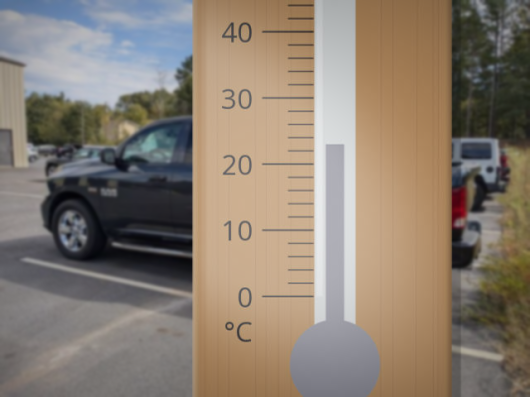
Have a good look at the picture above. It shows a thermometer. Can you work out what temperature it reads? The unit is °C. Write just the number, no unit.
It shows 23
